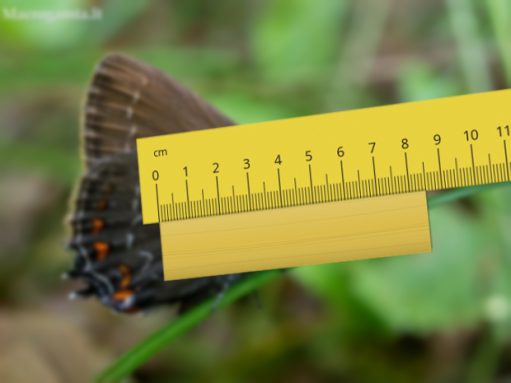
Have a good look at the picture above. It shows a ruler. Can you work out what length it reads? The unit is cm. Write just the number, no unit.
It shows 8.5
